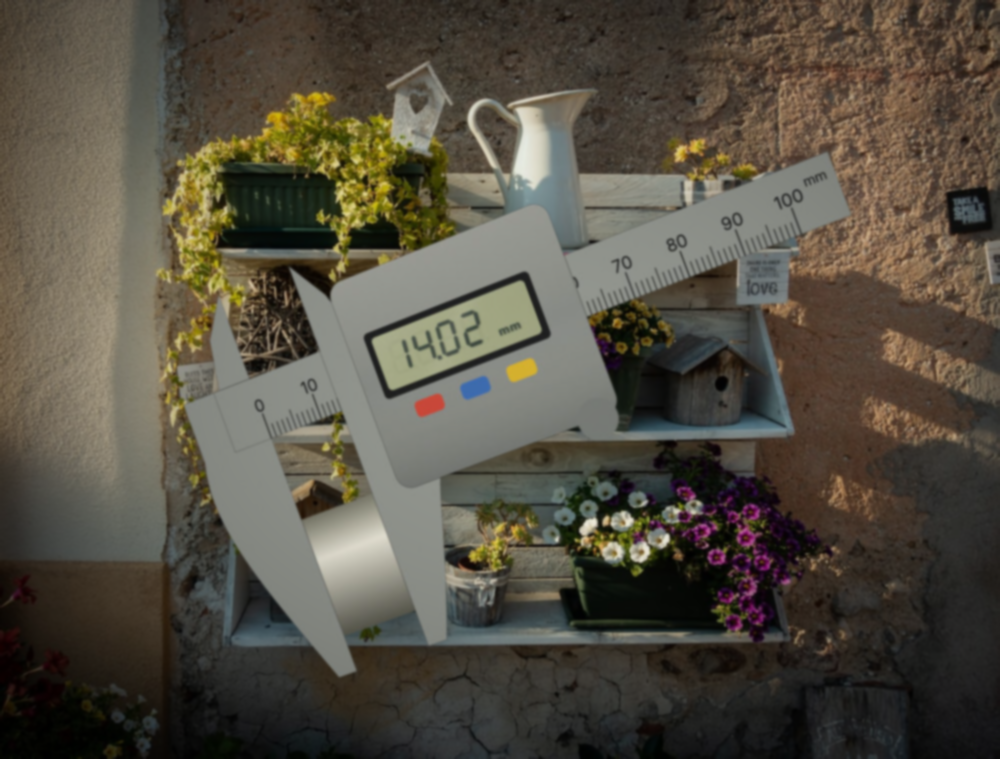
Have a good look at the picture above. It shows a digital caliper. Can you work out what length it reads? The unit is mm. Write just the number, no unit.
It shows 14.02
